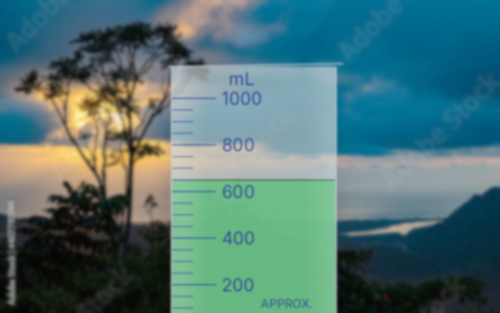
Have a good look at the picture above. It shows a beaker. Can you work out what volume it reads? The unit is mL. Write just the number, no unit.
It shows 650
